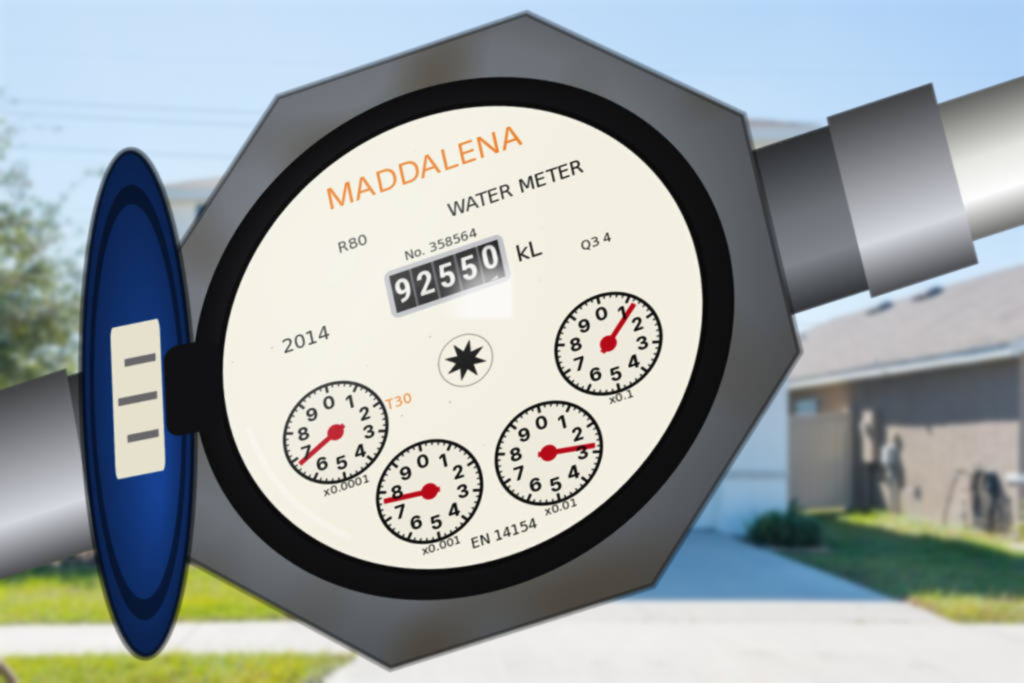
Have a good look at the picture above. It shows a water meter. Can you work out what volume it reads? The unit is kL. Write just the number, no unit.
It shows 92550.1276
